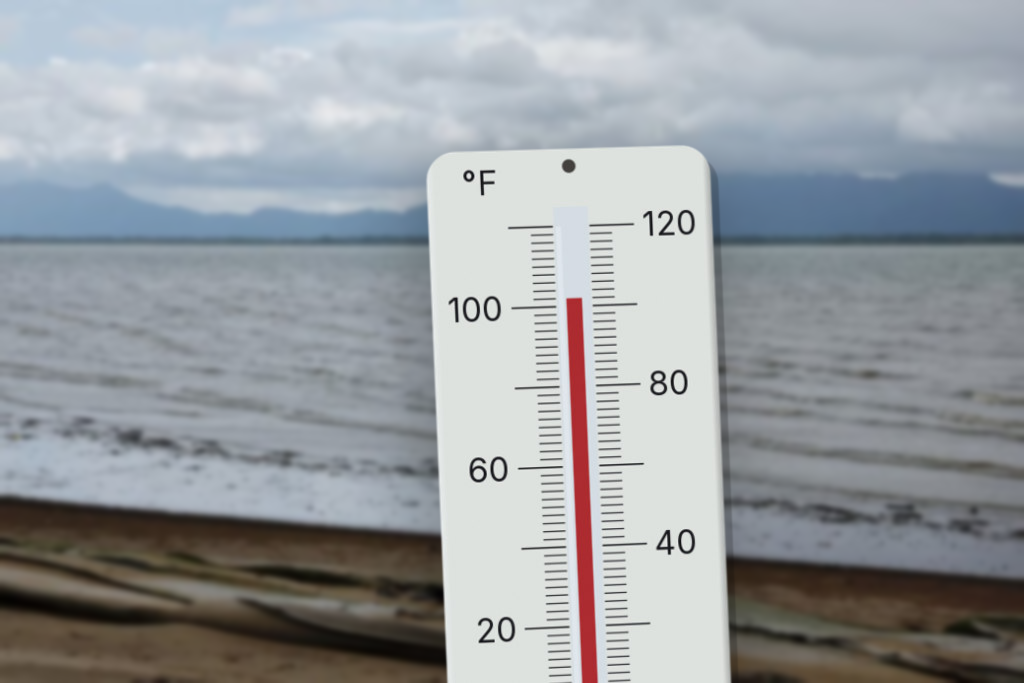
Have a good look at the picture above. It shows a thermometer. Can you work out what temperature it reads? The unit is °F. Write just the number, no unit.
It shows 102
